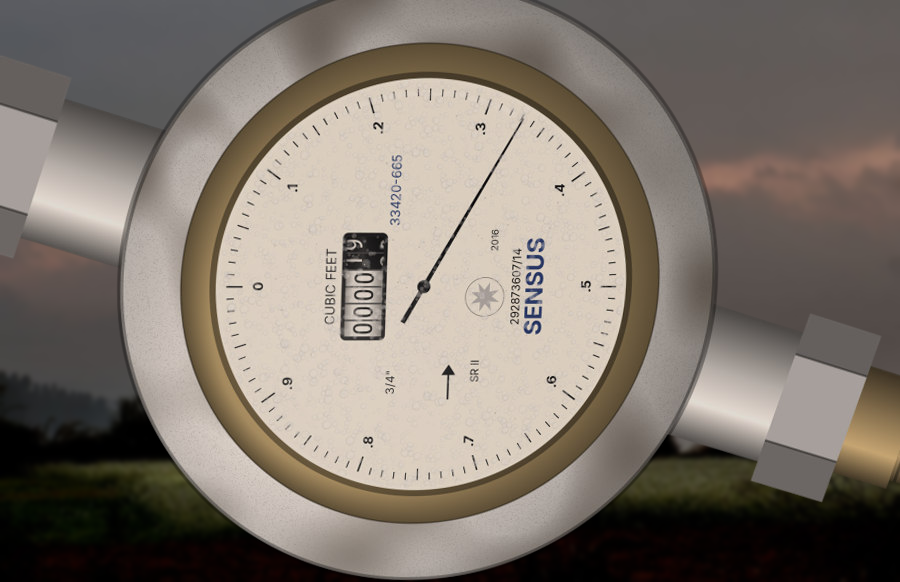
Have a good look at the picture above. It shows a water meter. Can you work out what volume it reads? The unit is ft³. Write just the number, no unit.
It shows 19.33
